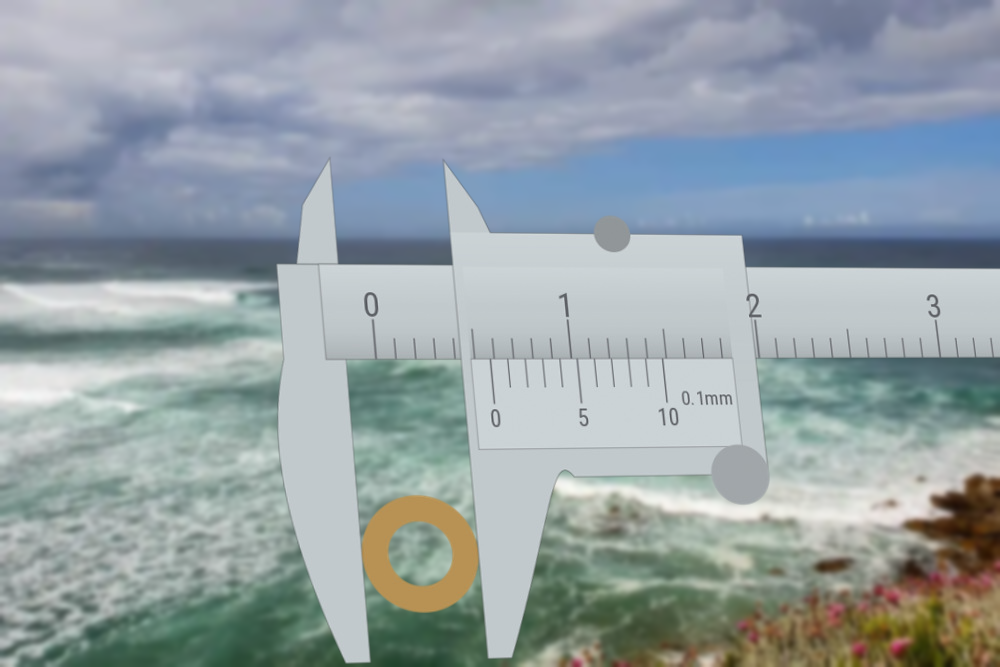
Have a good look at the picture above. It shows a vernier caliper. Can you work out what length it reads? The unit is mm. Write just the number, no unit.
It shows 5.8
